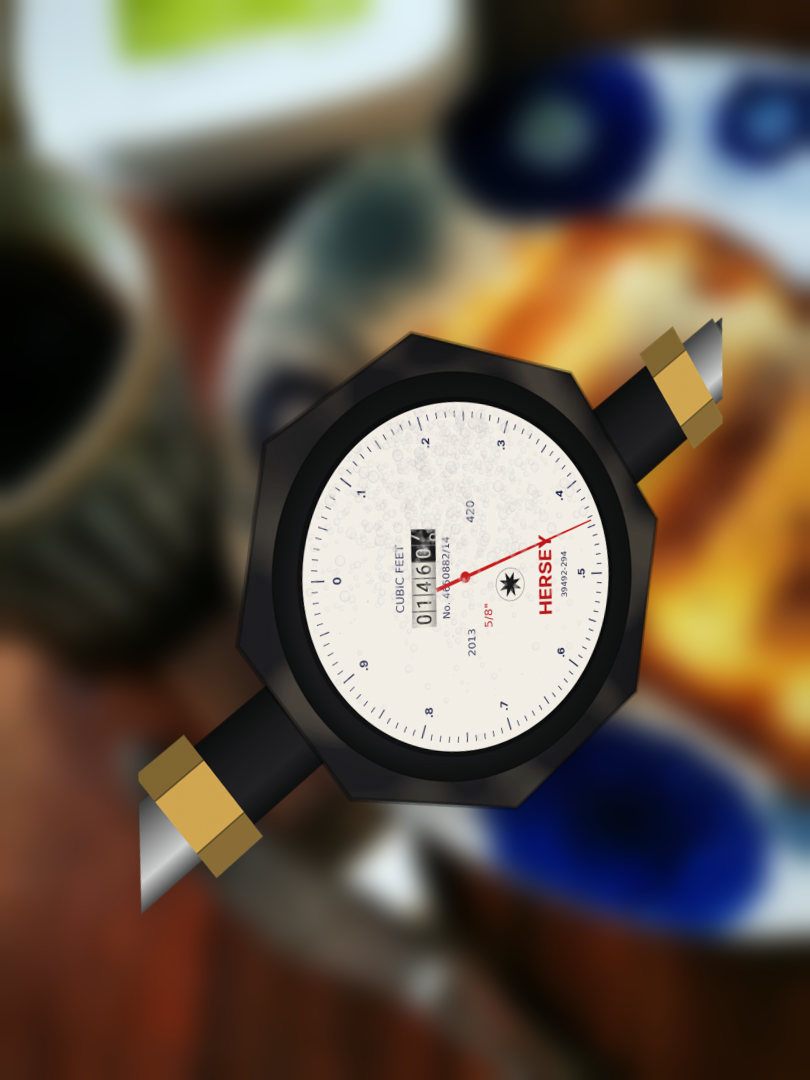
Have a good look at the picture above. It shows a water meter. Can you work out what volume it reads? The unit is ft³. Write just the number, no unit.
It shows 14607.44
